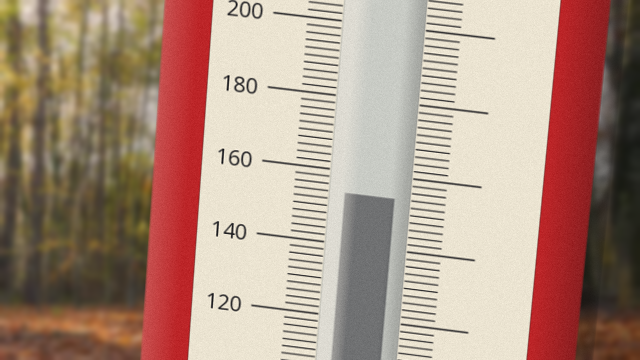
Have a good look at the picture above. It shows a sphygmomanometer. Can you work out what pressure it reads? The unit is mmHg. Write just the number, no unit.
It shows 154
